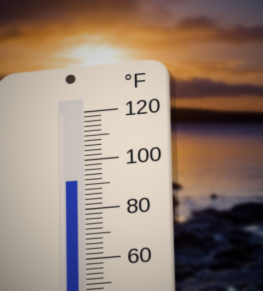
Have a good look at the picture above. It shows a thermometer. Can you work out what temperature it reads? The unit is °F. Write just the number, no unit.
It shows 92
